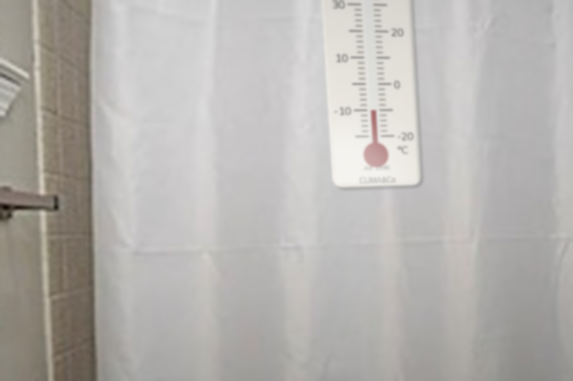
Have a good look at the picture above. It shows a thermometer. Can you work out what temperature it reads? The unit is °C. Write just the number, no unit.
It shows -10
